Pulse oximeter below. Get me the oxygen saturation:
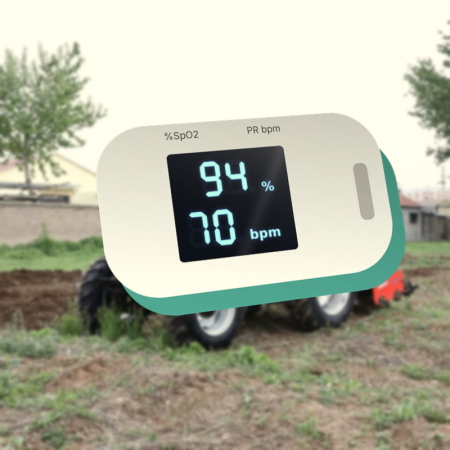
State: 94 %
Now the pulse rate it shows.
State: 70 bpm
